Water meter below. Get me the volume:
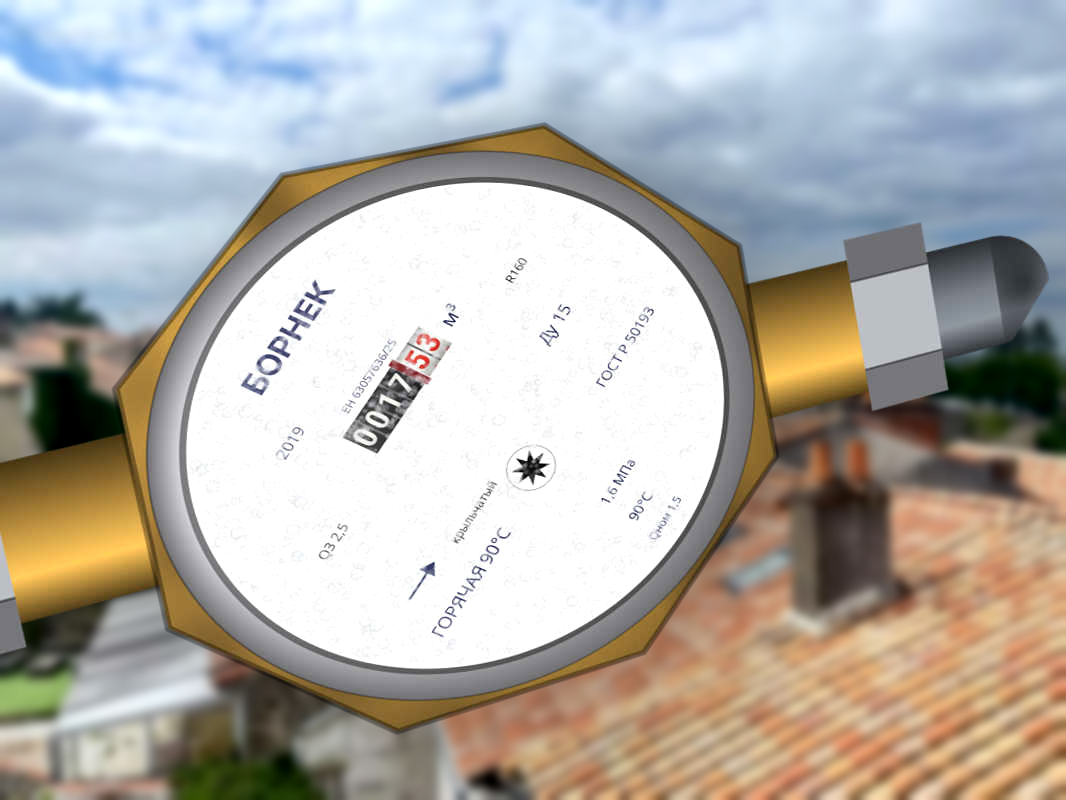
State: 17.53 m³
